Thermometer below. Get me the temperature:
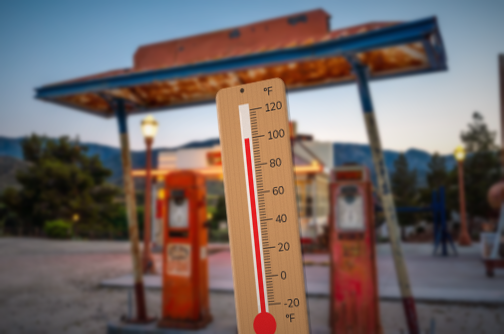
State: 100 °F
